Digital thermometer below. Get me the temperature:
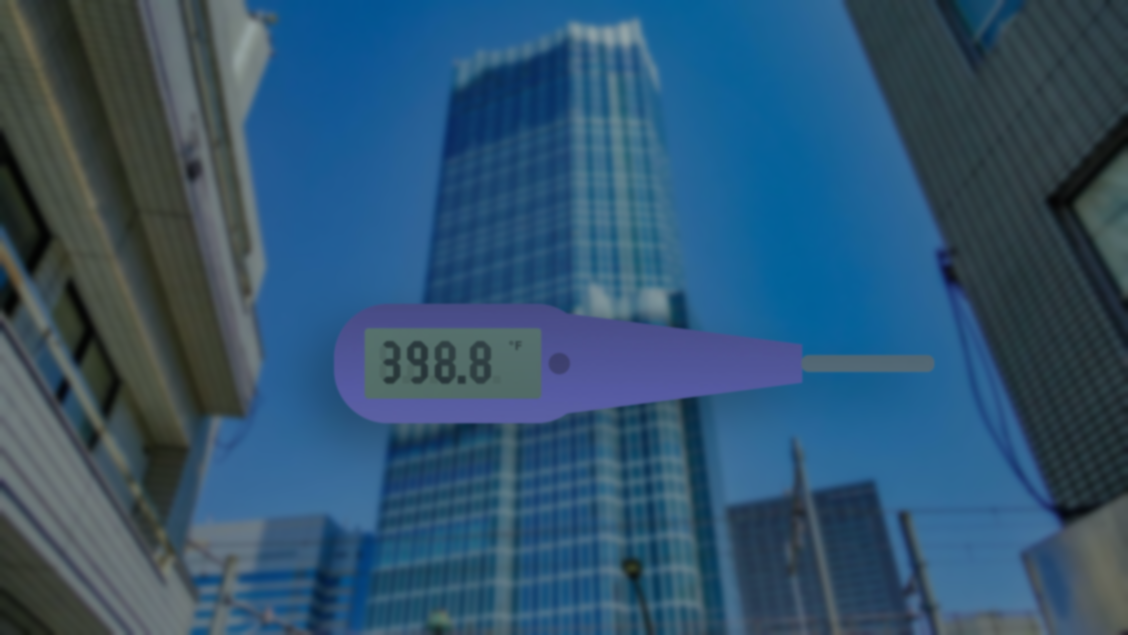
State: 398.8 °F
